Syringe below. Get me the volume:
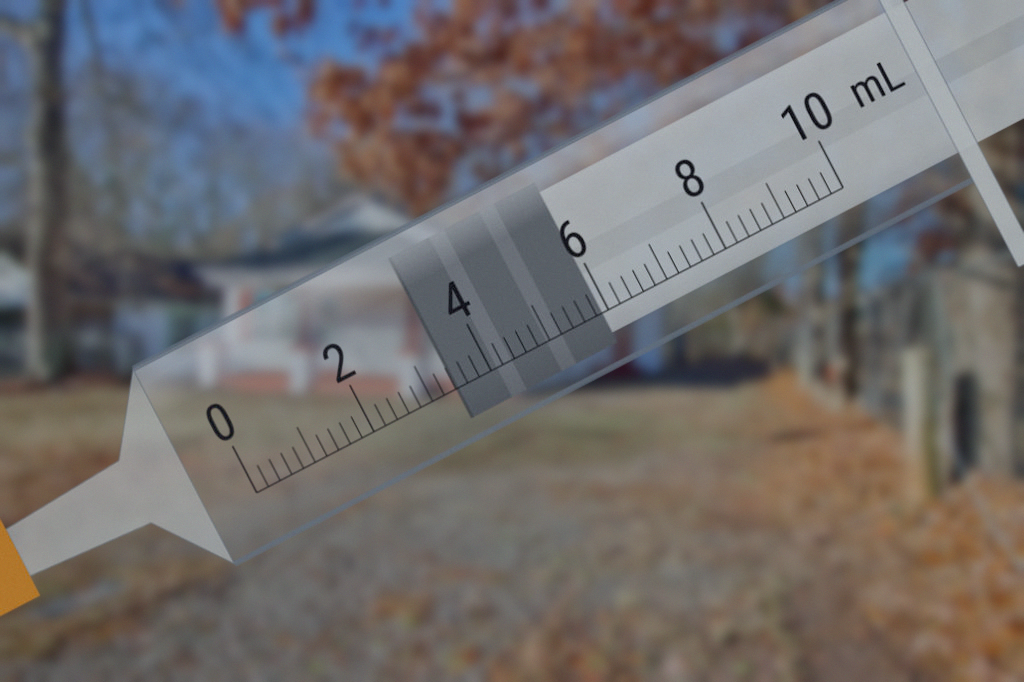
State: 3.4 mL
